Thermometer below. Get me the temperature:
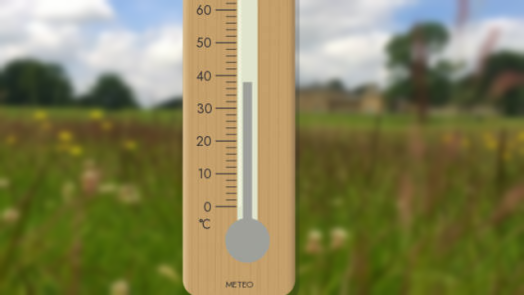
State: 38 °C
